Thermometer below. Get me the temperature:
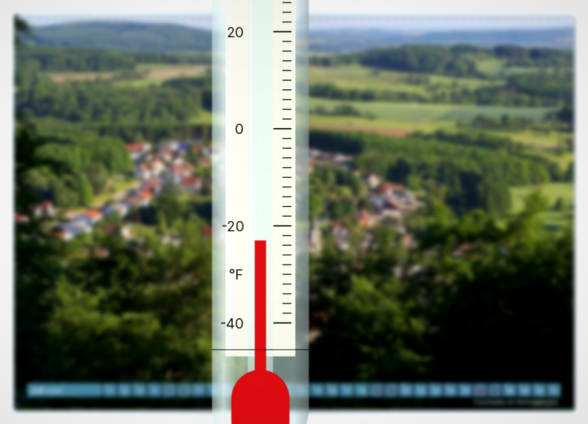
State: -23 °F
